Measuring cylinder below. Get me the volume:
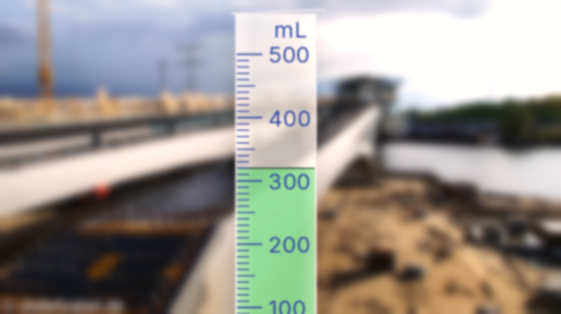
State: 320 mL
